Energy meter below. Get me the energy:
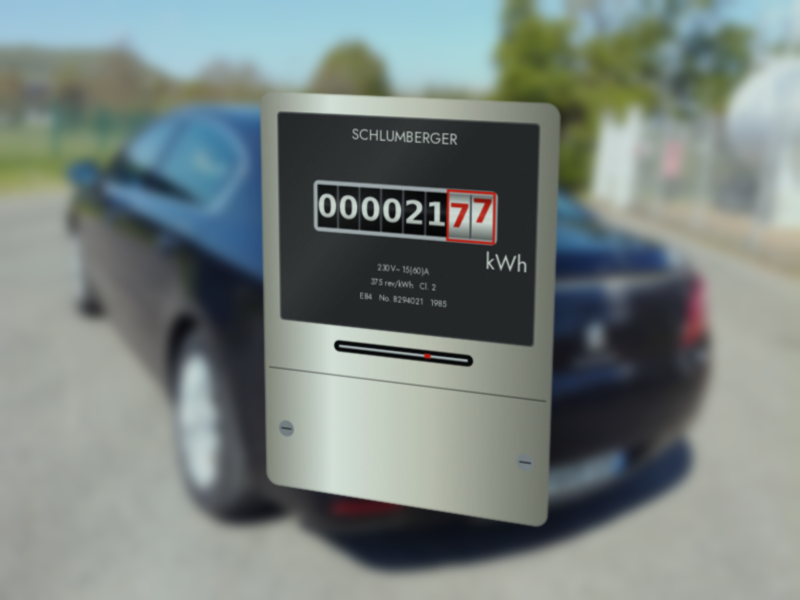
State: 21.77 kWh
